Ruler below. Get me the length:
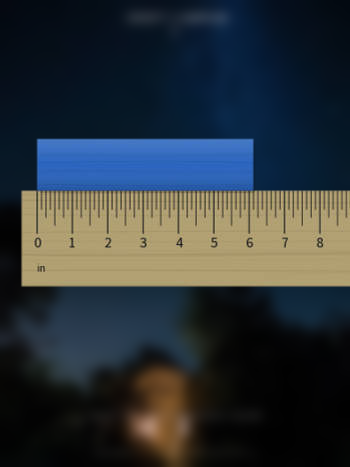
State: 6.125 in
